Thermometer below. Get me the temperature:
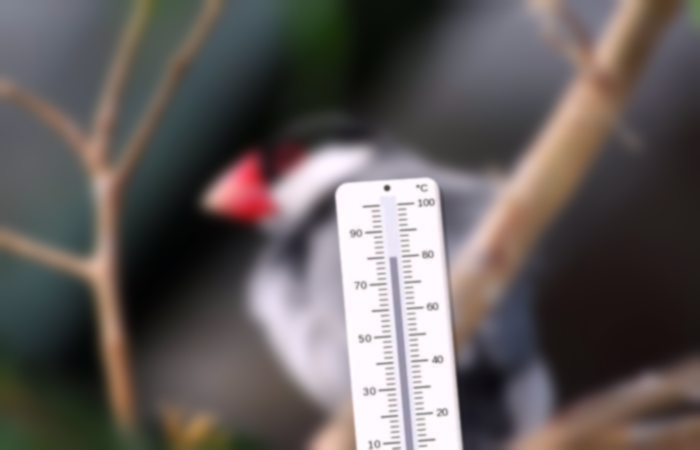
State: 80 °C
